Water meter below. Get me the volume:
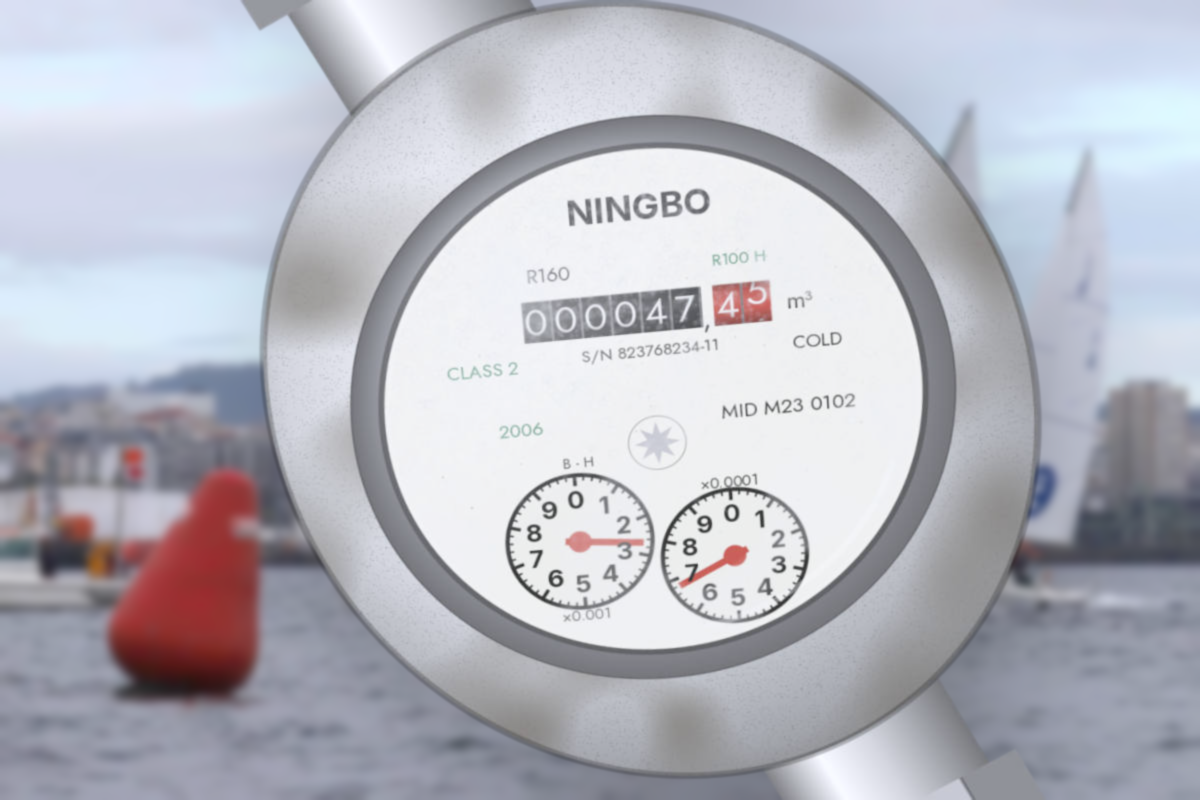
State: 47.4526 m³
